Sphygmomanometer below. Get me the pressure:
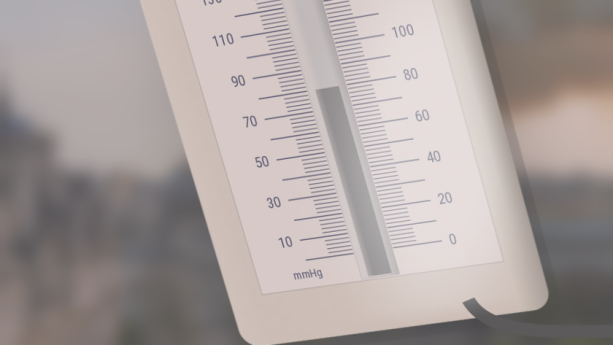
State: 80 mmHg
